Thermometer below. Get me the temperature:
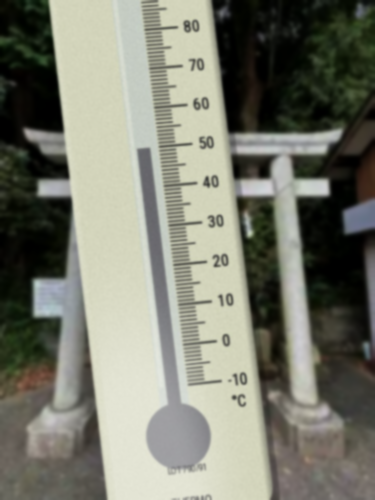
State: 50 °C
